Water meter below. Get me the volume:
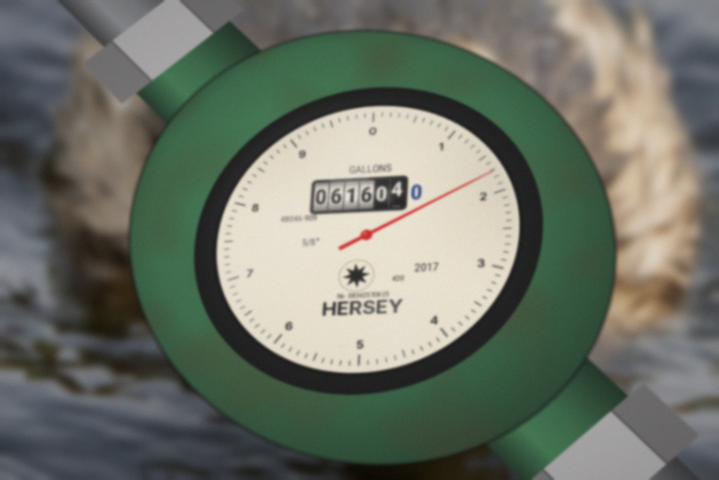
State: 616041.7 gal
